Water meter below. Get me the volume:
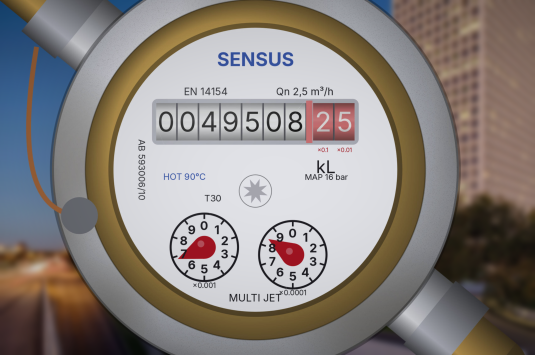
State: 49508.2568 kL
